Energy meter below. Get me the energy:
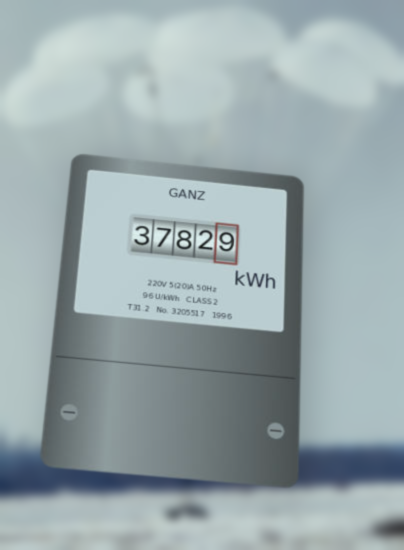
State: 3782.9 kWh
